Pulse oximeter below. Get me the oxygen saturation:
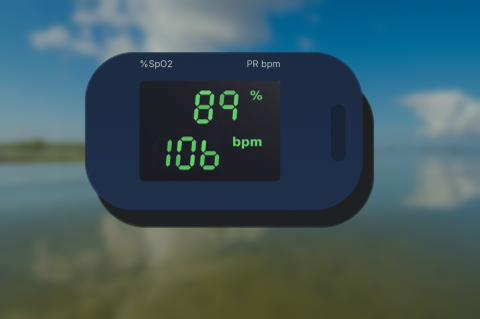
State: 89 %
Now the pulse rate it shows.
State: 106 bpm
